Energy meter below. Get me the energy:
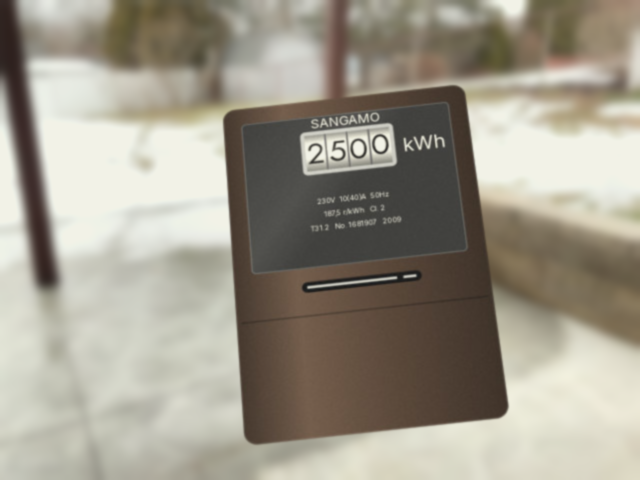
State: 2500 kWh
